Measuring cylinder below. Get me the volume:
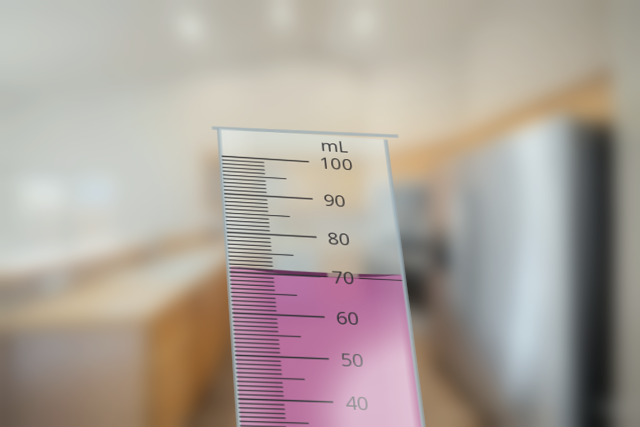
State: 70 mL
